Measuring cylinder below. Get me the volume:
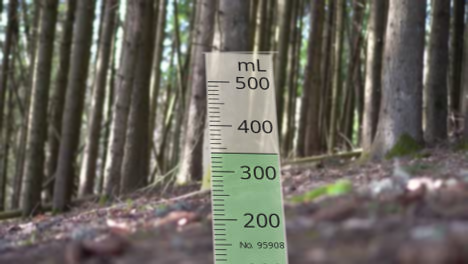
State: 340 mL
